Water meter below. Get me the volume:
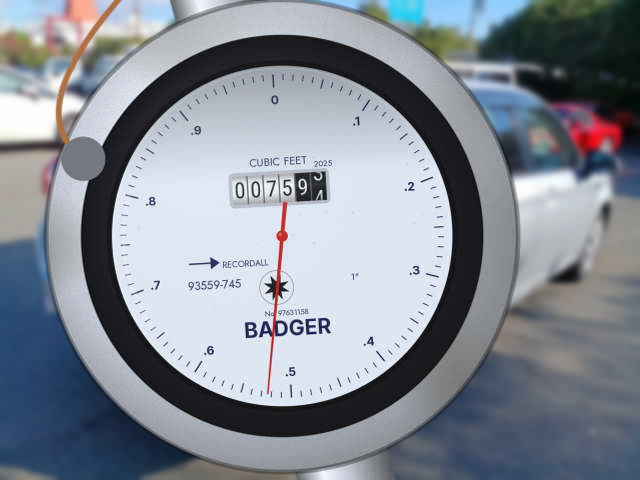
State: 7593.52 ft³
